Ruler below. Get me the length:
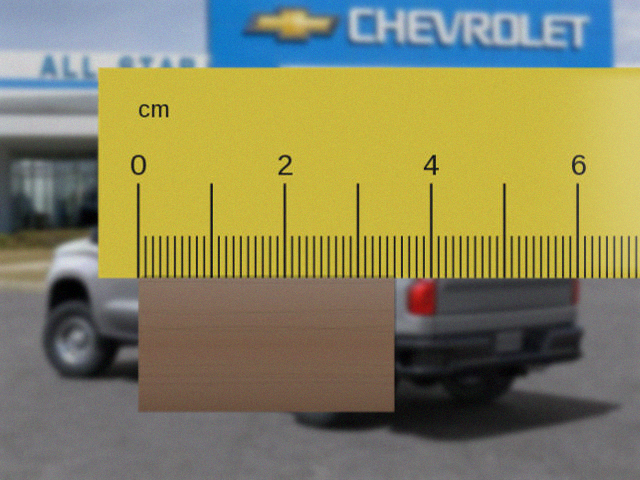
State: 3.5 cm
